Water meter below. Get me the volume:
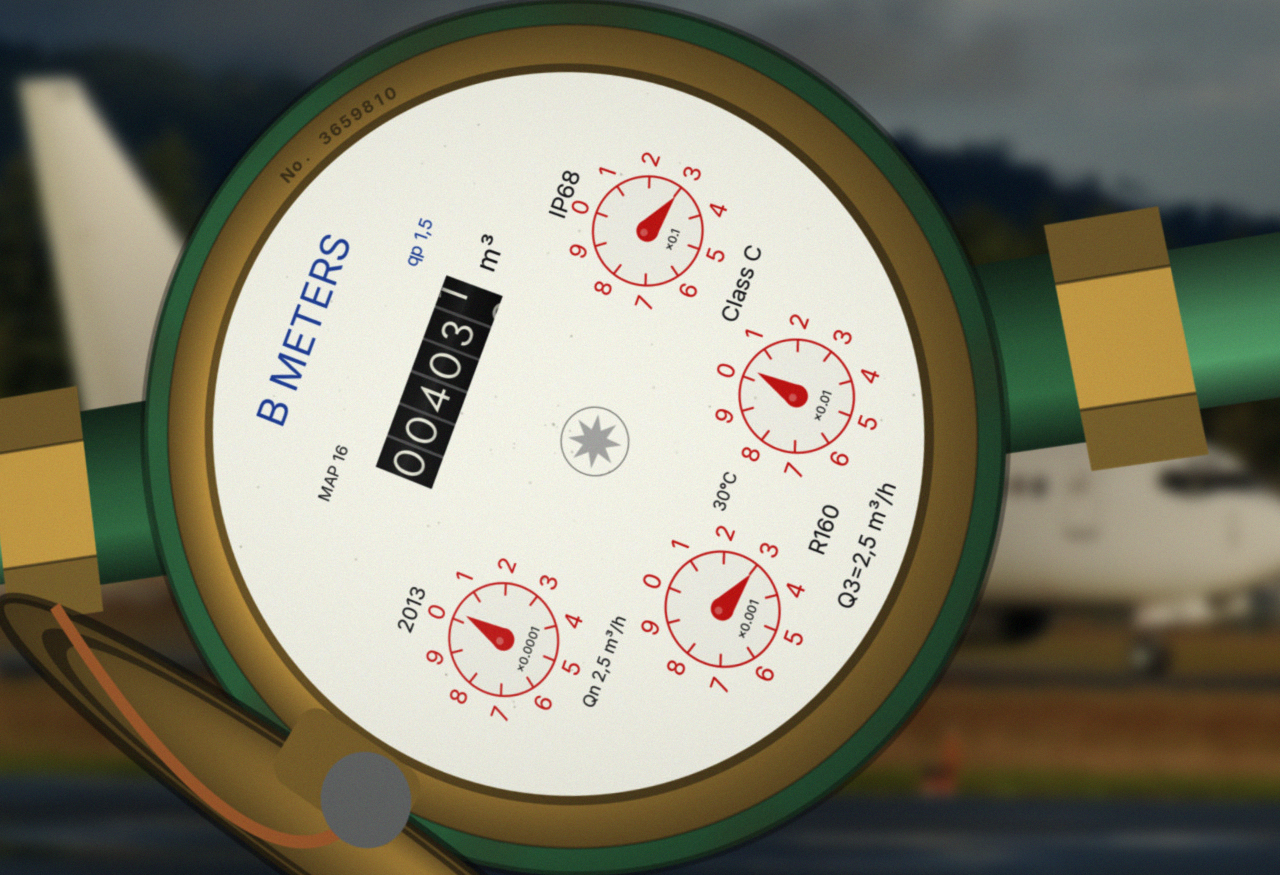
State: 4031.3030 m³
